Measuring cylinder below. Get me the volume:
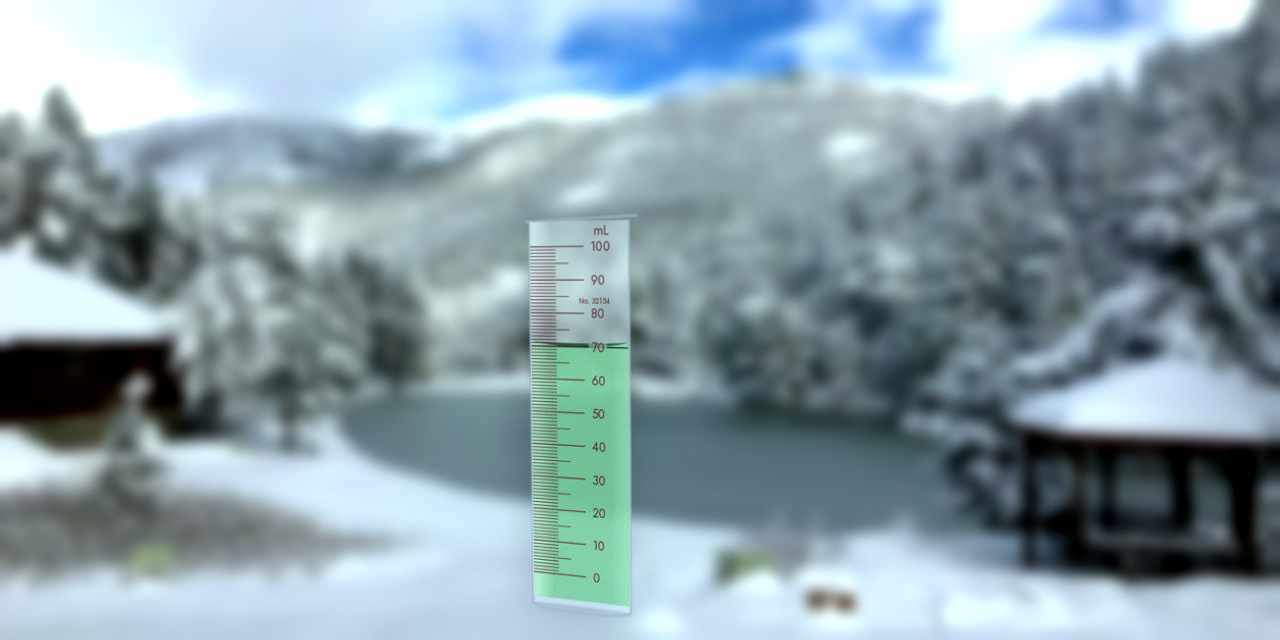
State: 70 mL
